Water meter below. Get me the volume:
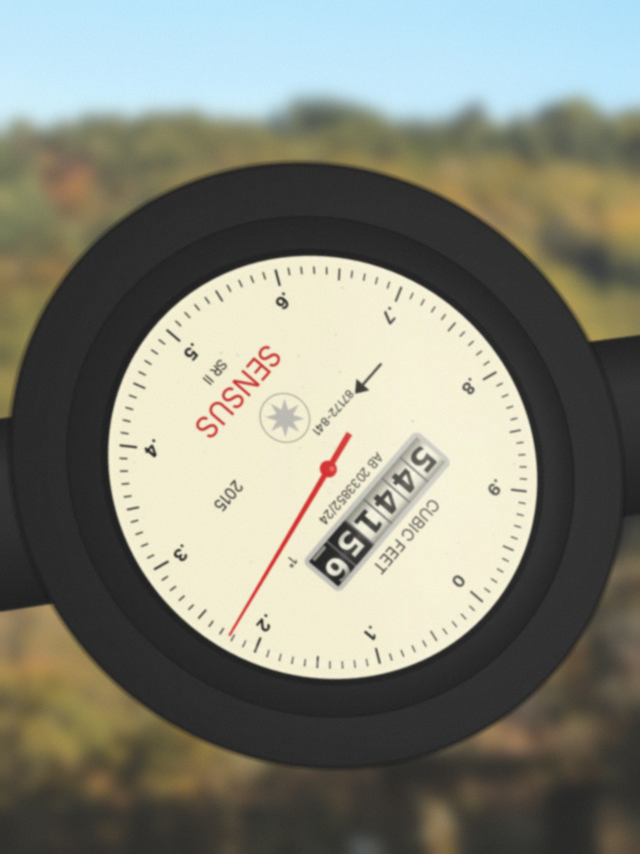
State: 544156.22 ft³
